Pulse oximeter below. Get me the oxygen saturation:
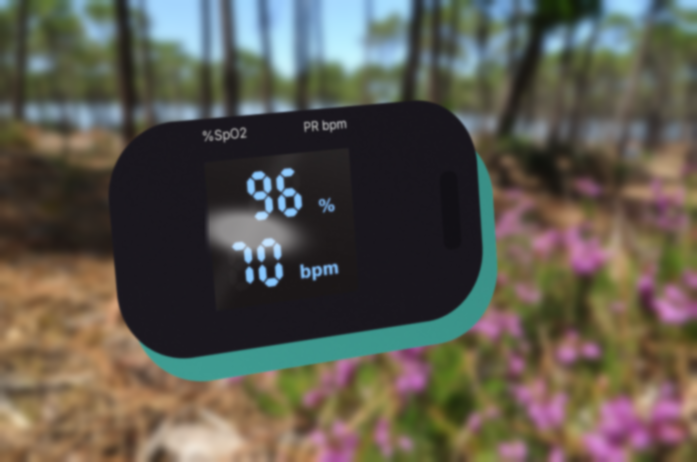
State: 96 %
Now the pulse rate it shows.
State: 70 bpm
